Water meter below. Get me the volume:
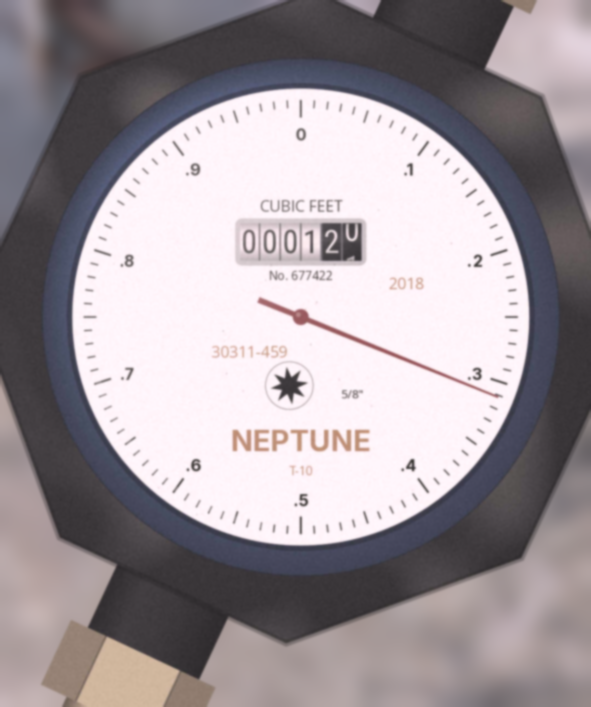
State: 120.31 ft³
